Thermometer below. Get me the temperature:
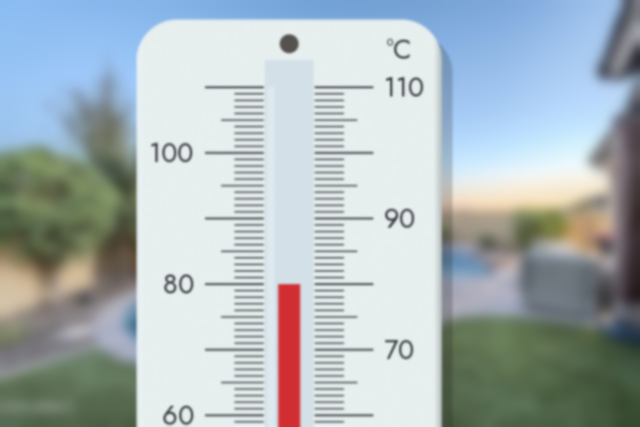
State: 80 °C
